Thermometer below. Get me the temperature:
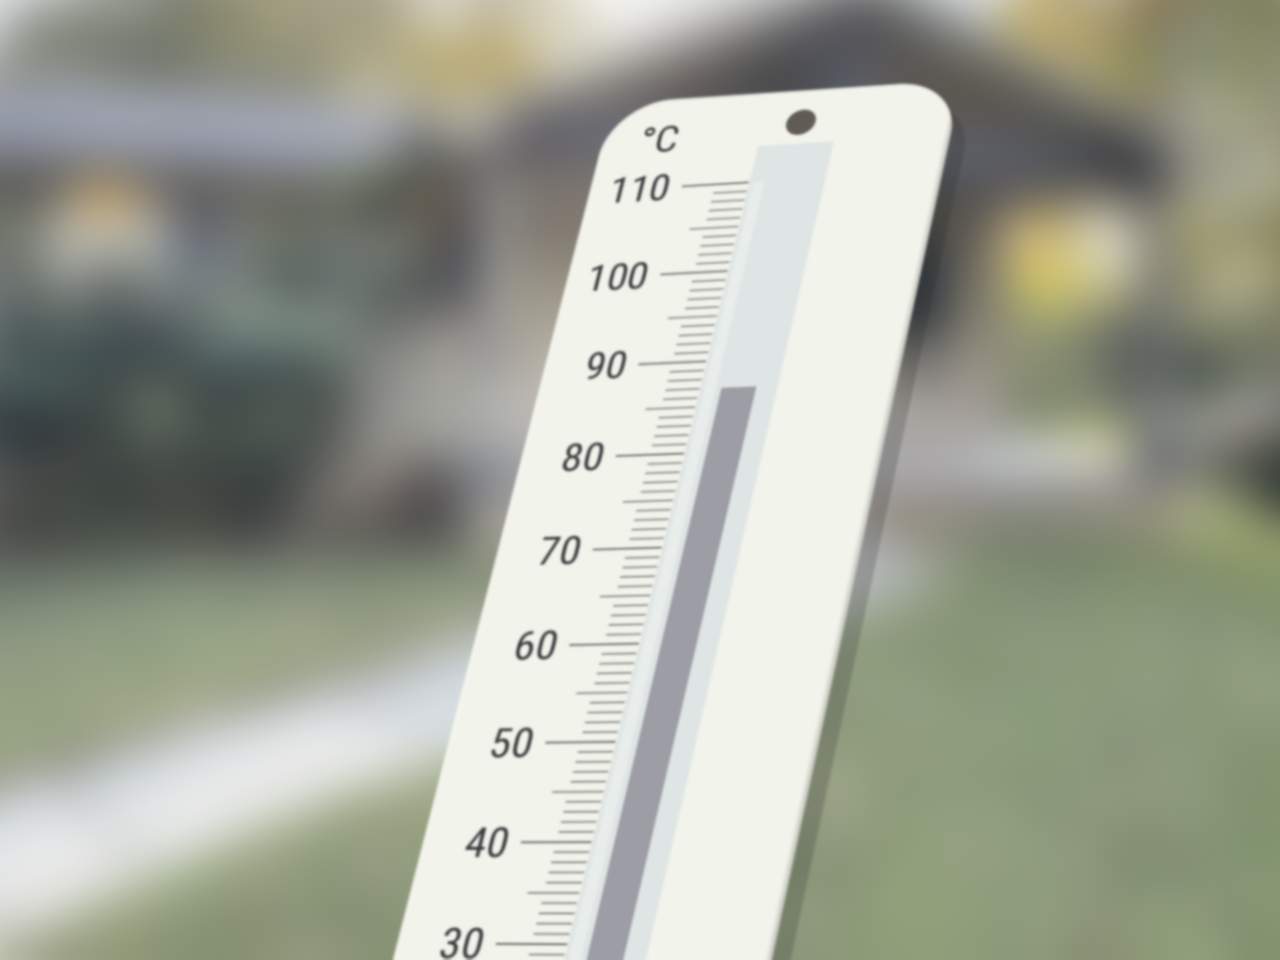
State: 87 °C
